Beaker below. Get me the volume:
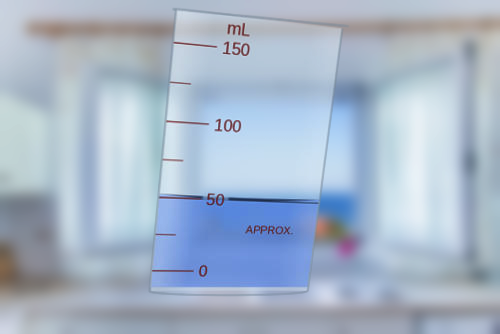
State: 50 mL
